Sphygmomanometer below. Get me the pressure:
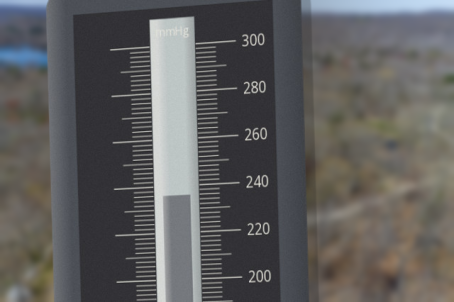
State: 236 mmHg
